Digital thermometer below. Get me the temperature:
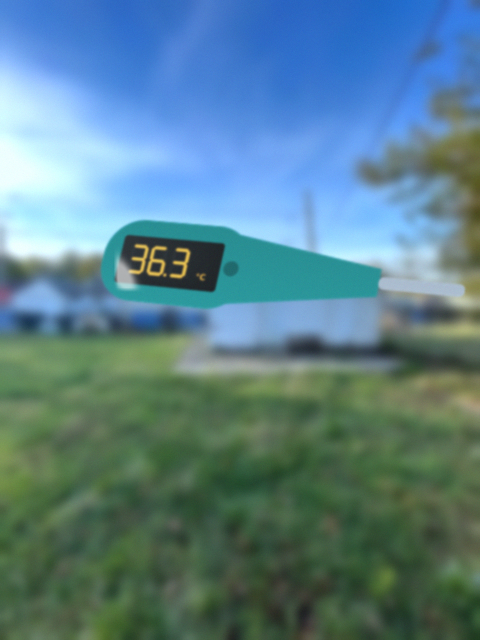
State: 36.3 °C
